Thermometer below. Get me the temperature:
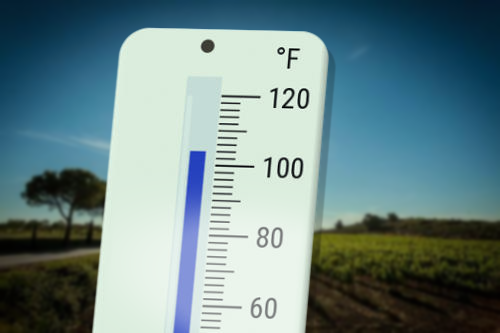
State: 104 °F
